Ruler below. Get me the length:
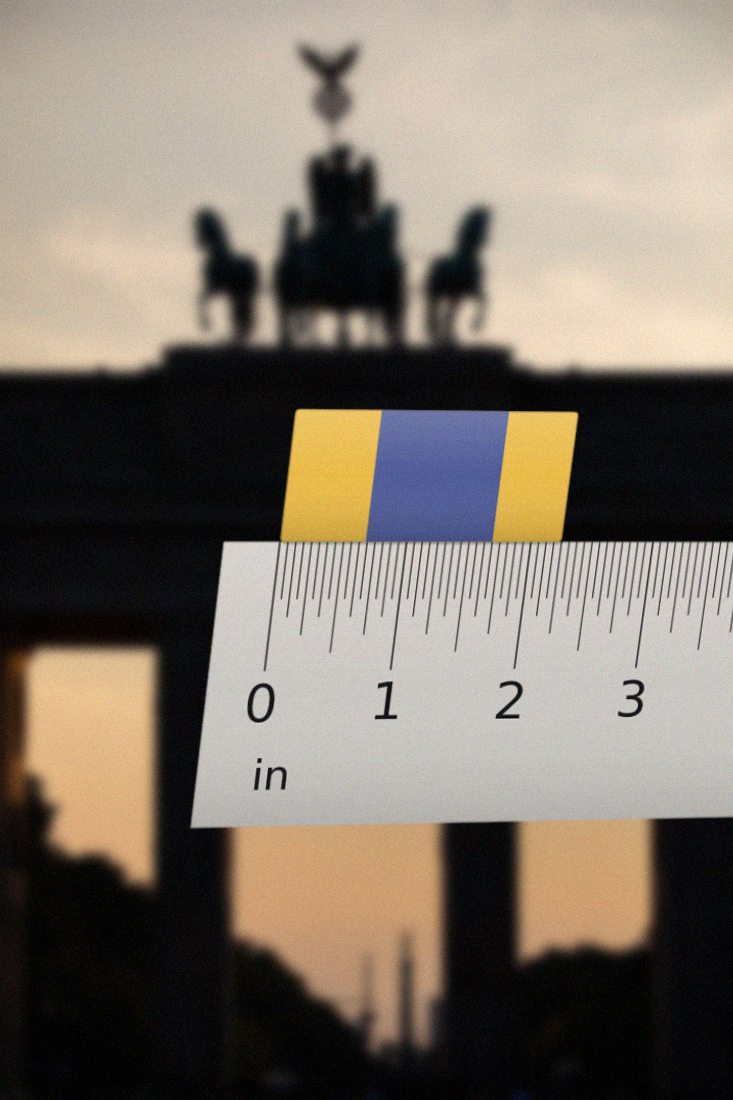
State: 2.25 in
